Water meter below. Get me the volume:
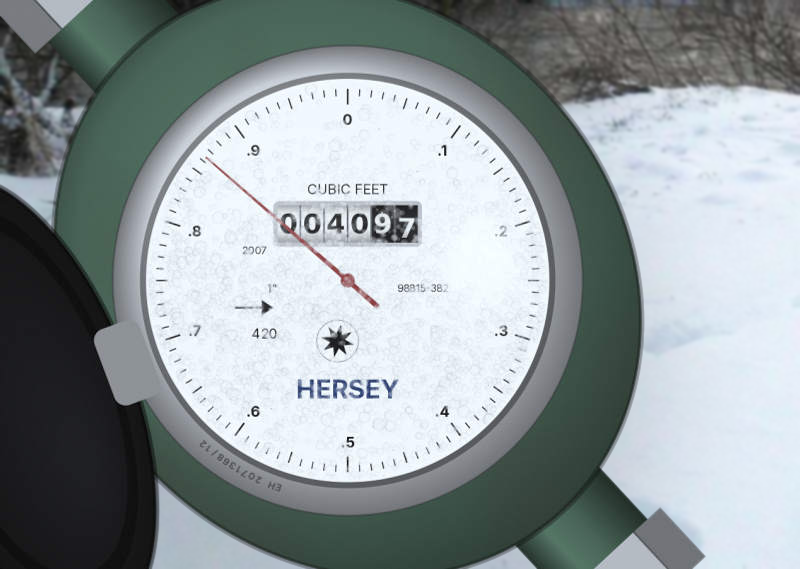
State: 4096.86 ft³
